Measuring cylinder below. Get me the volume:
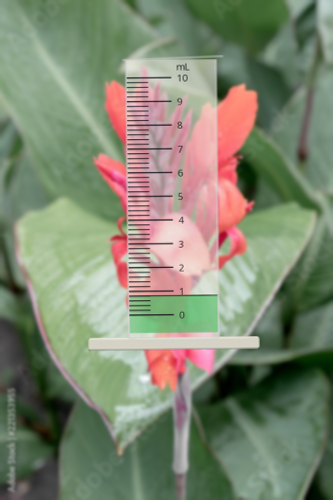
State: 0.8 mL
